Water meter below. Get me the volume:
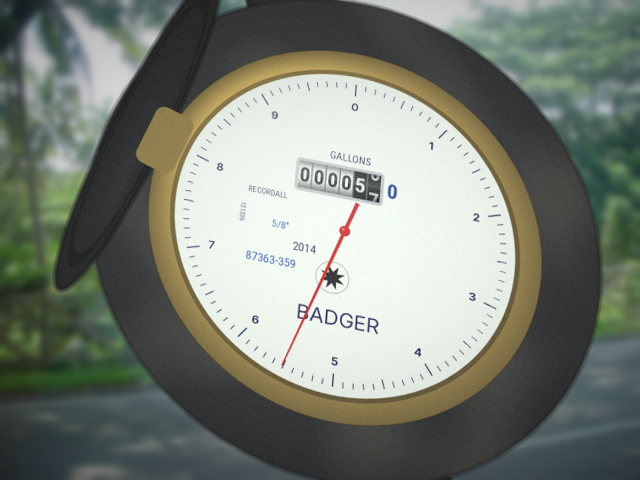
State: 565.5 gal
